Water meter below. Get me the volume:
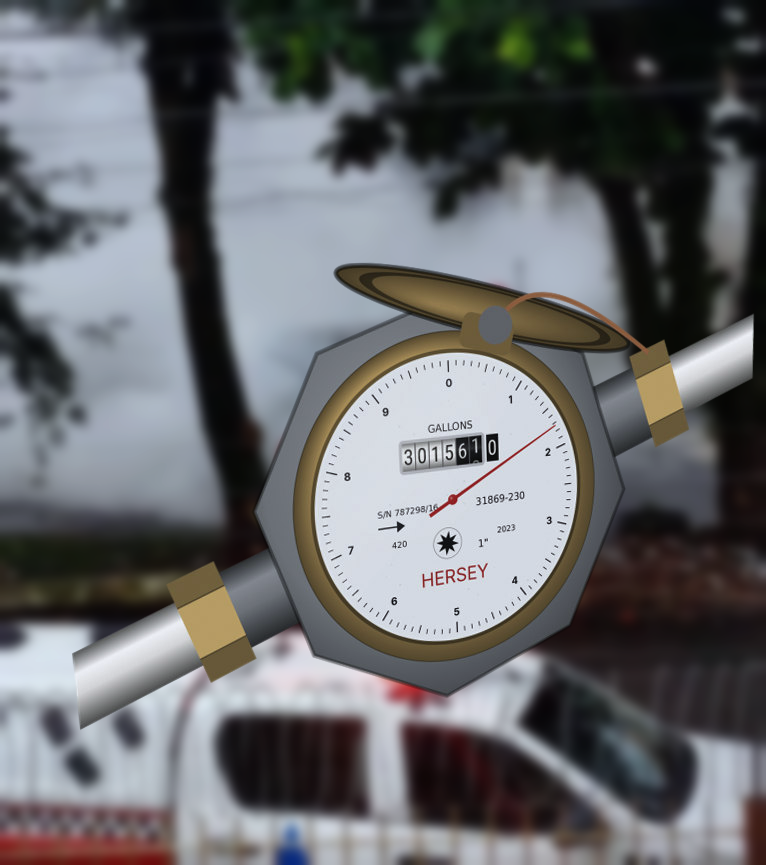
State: 3015611.7 gal
